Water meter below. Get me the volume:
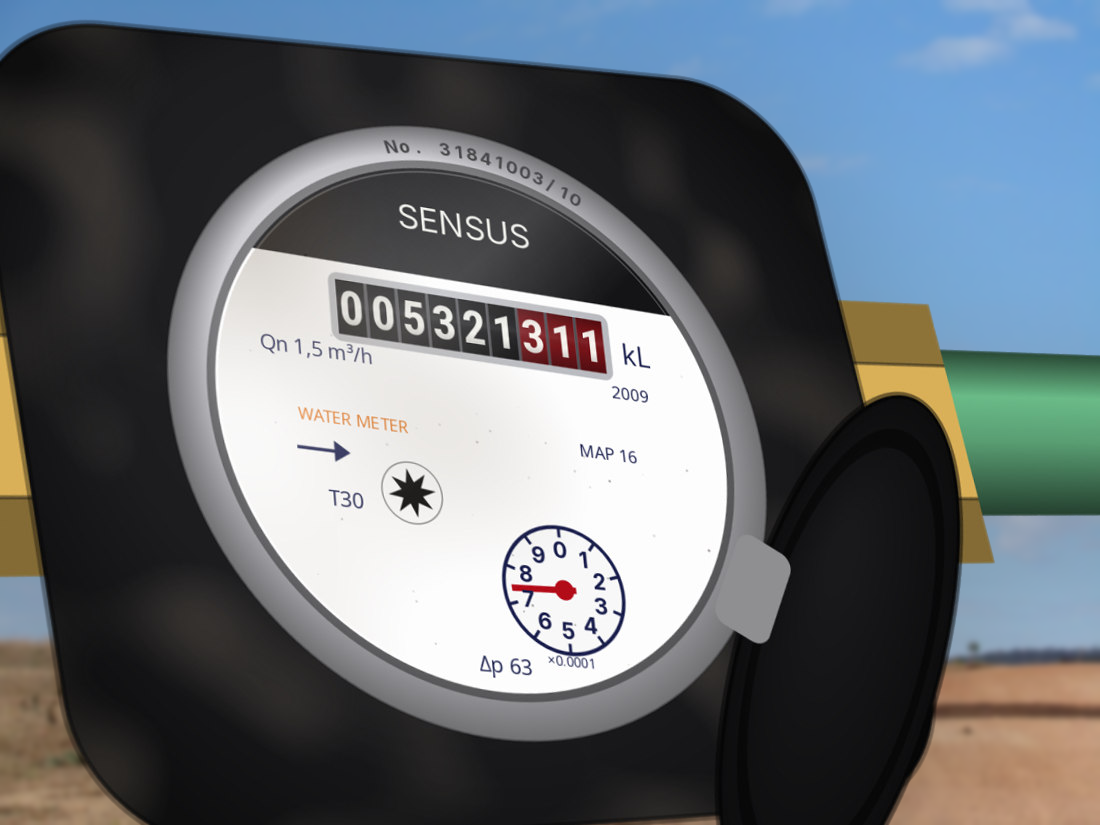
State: 5321.3117 kL
